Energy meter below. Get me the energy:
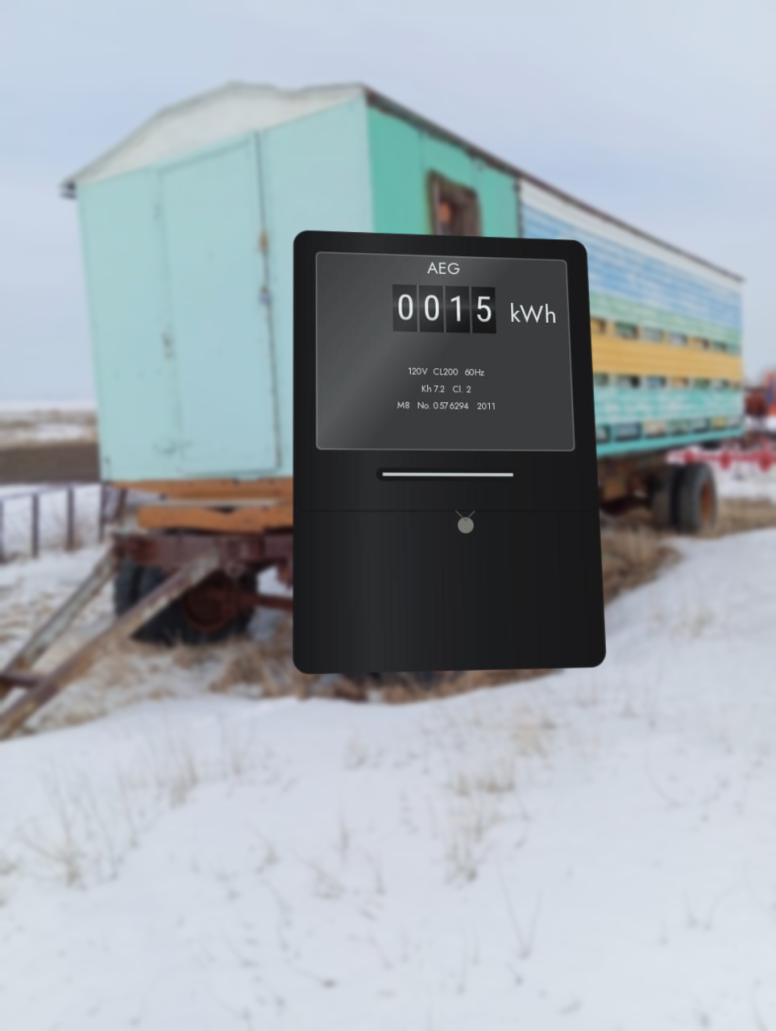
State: 15 kWh
